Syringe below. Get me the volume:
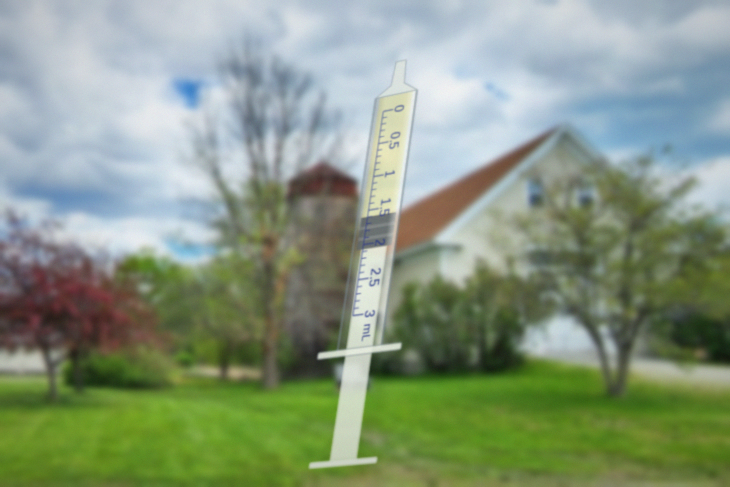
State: 1.6 mL
